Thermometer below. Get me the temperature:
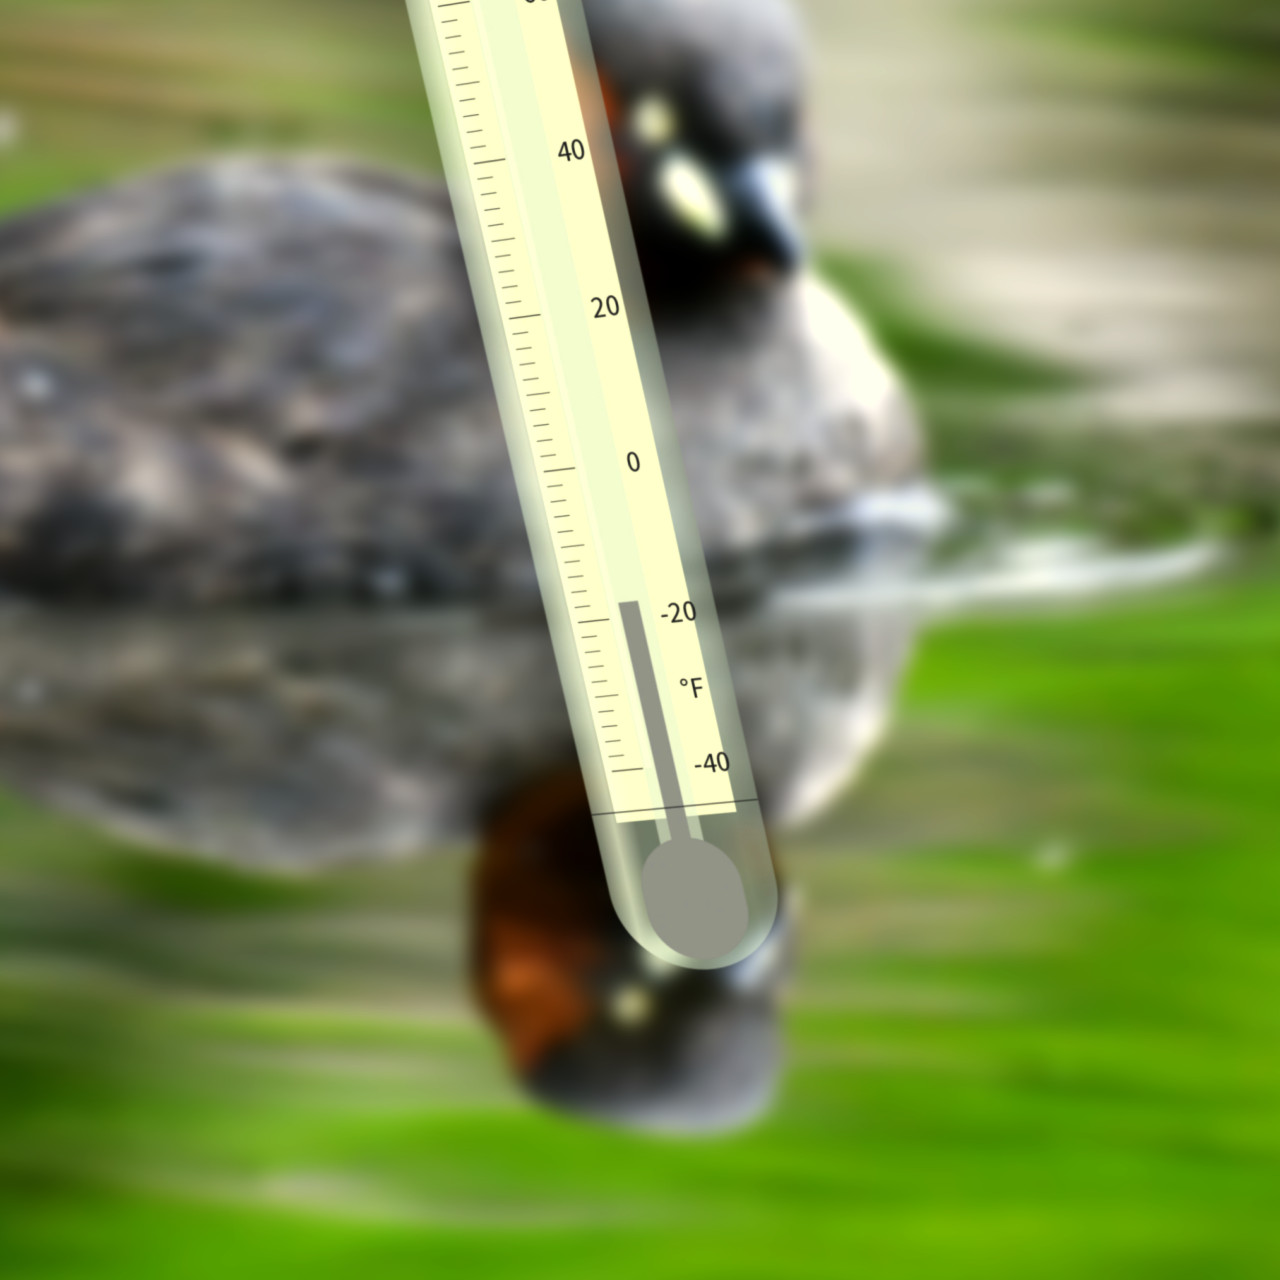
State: -18 °F
